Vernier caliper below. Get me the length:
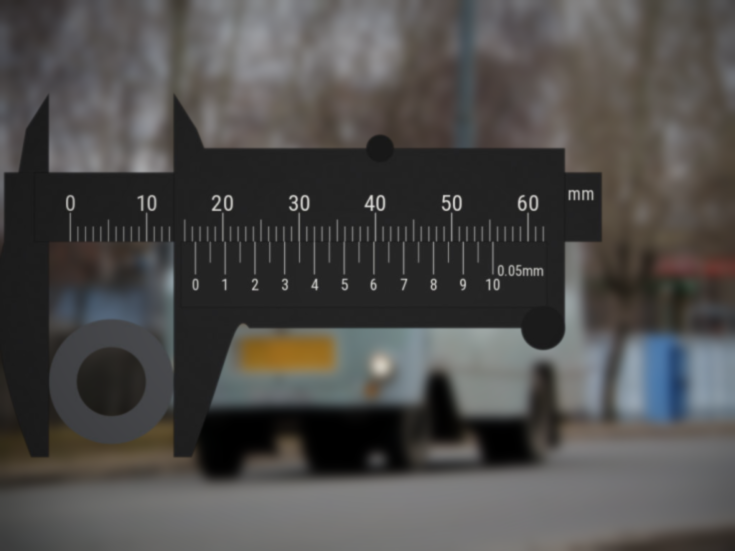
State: 16.4 mm
